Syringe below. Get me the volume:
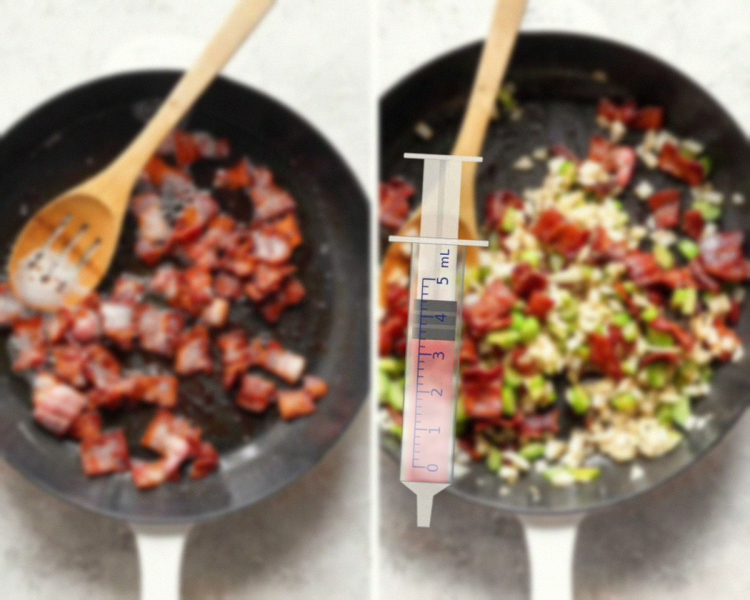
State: 3.4 mL
